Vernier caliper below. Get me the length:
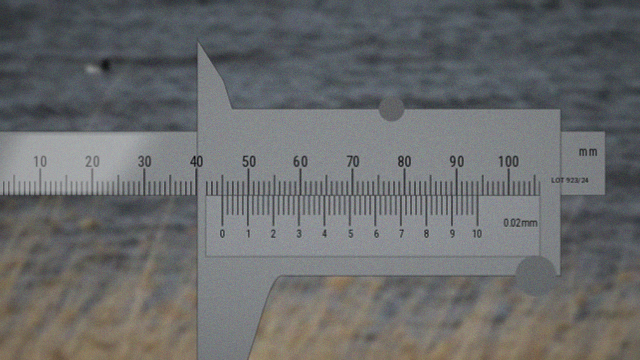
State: 45.0 mm
